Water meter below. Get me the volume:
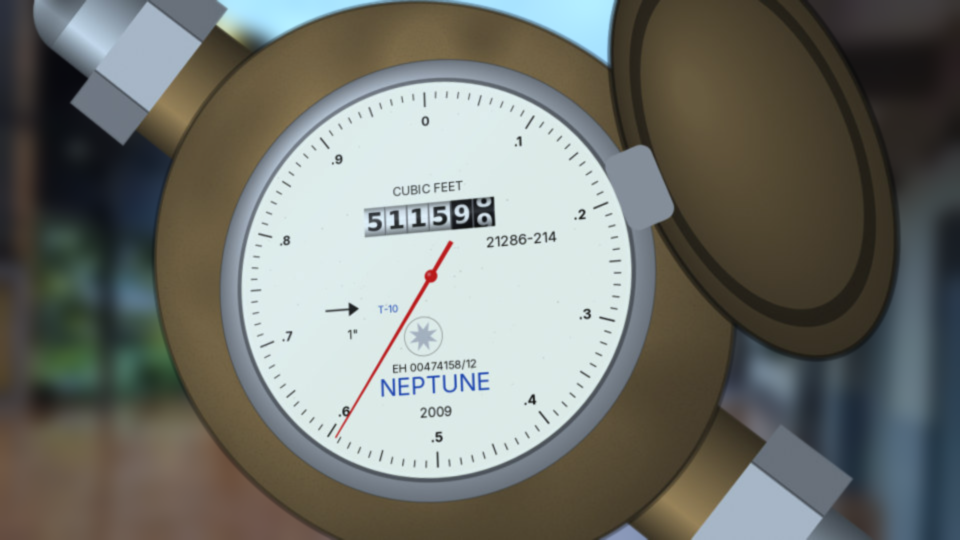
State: 511598.59 ft³
